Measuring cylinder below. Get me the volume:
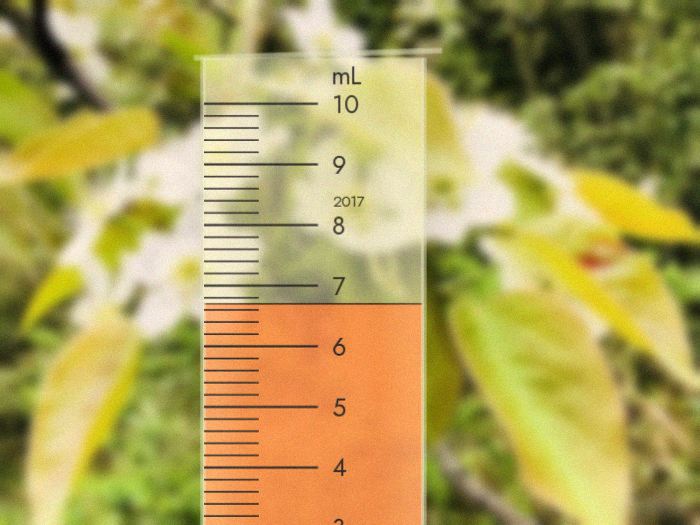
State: 6.7 mL
